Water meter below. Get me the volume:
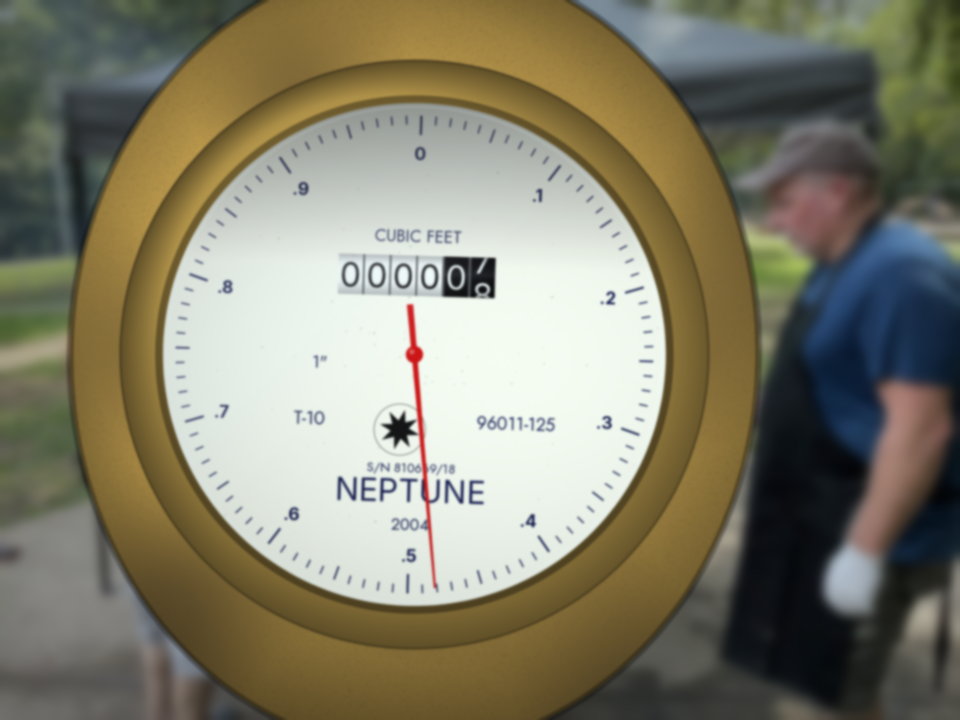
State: 7.48 ft³
